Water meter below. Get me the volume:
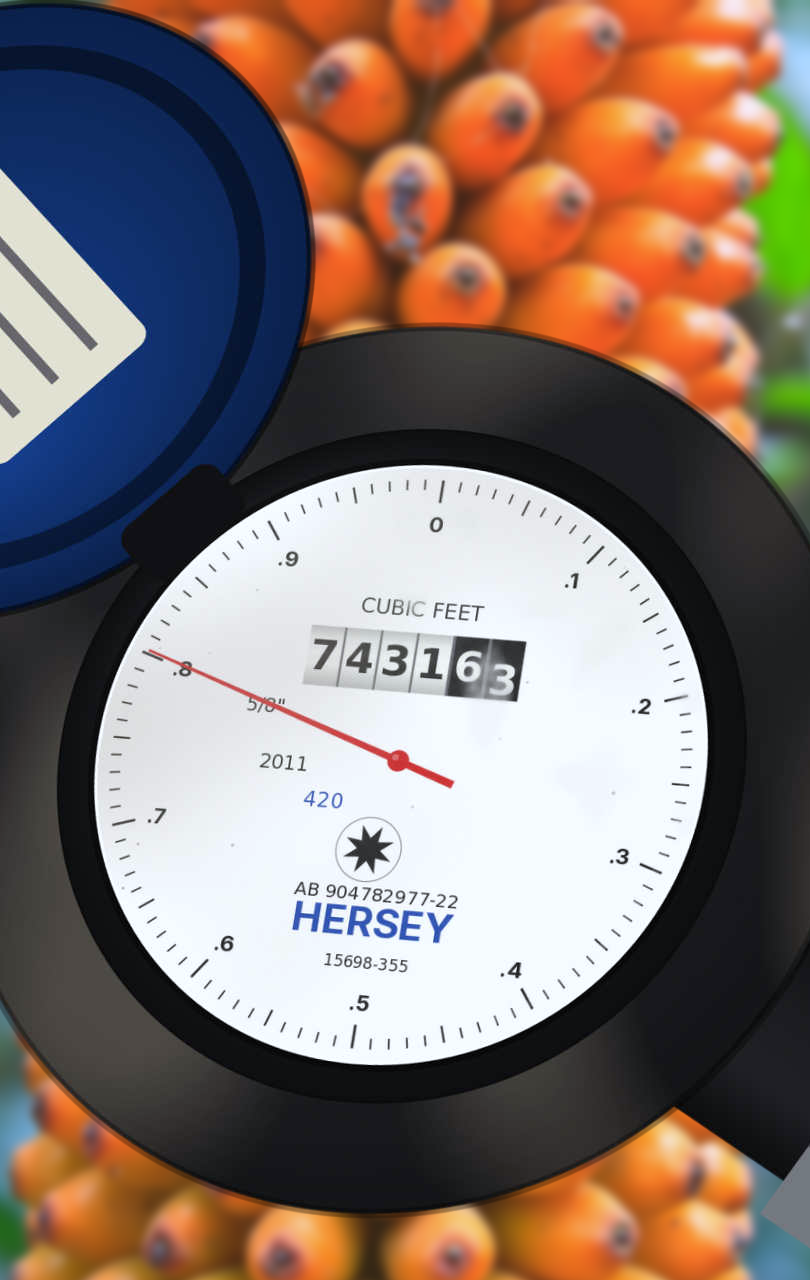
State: 743162.80 ft³
